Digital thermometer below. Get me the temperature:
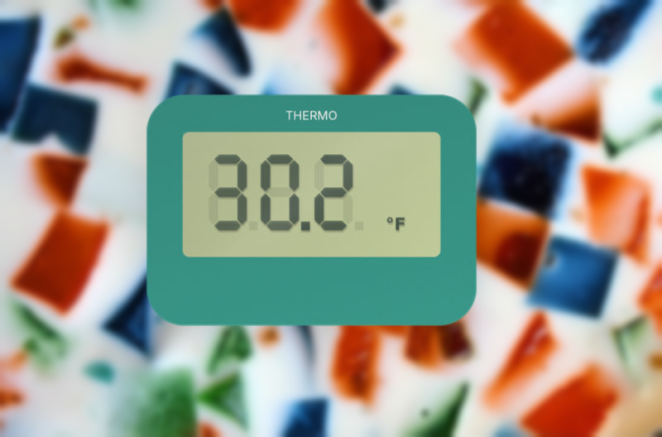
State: 30.2 °F
